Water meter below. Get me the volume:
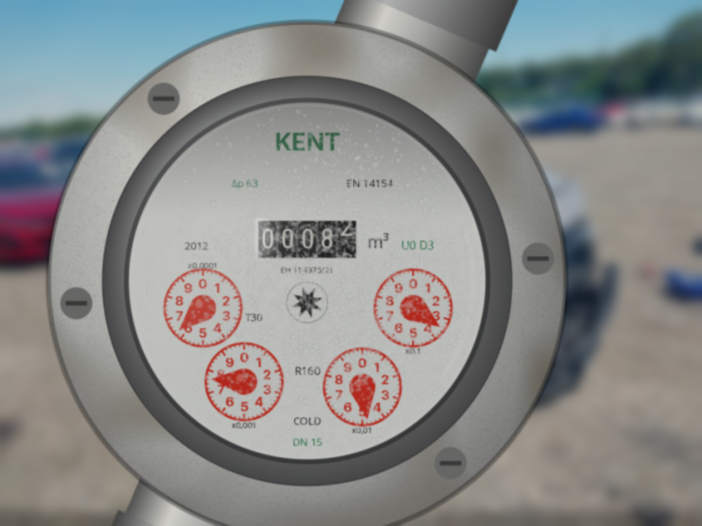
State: 82.3476 m³
